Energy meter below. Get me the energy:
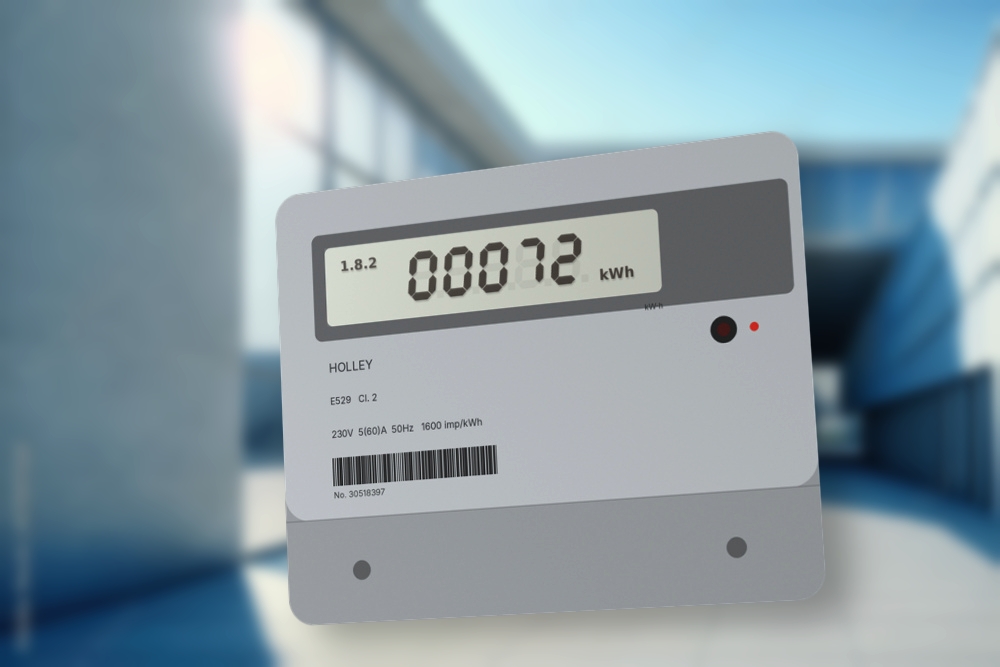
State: 72 kWh
